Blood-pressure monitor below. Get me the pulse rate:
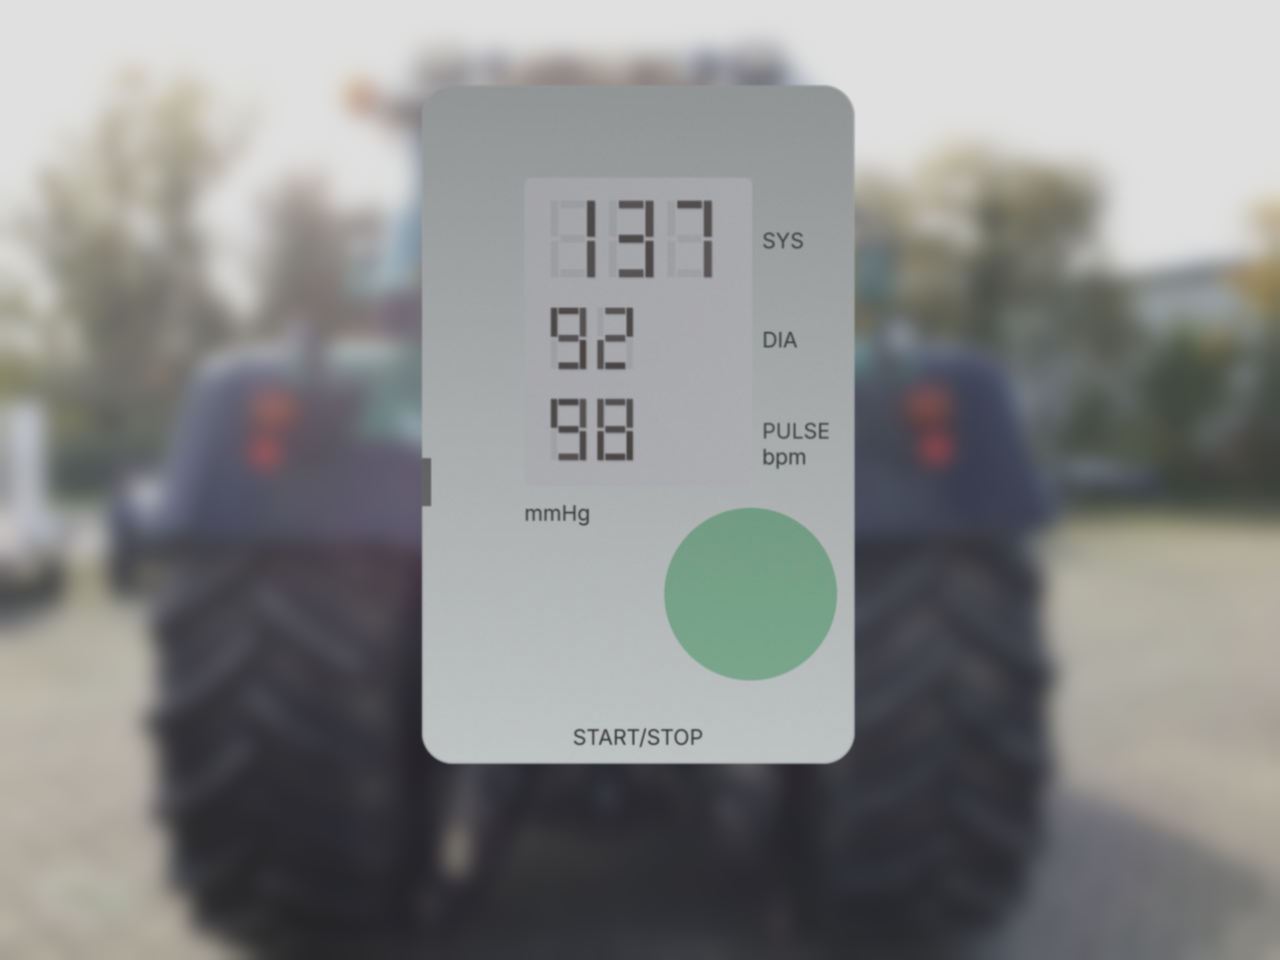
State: 98 bpm
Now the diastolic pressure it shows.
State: 92 mmHg
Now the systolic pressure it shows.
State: 137 mmHg
